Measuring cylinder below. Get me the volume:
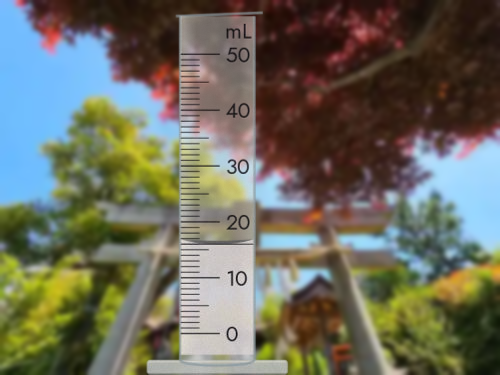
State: 16 mL
